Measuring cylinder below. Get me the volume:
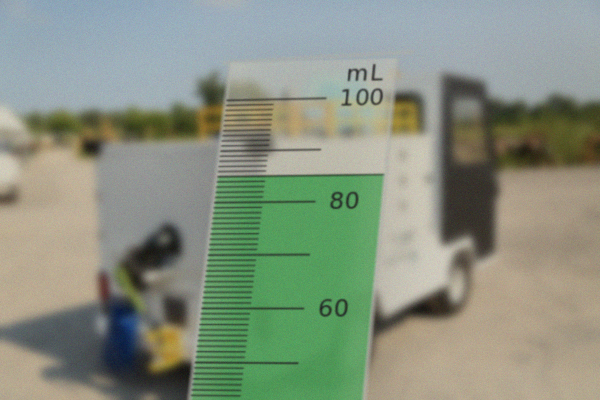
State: 85 mL
